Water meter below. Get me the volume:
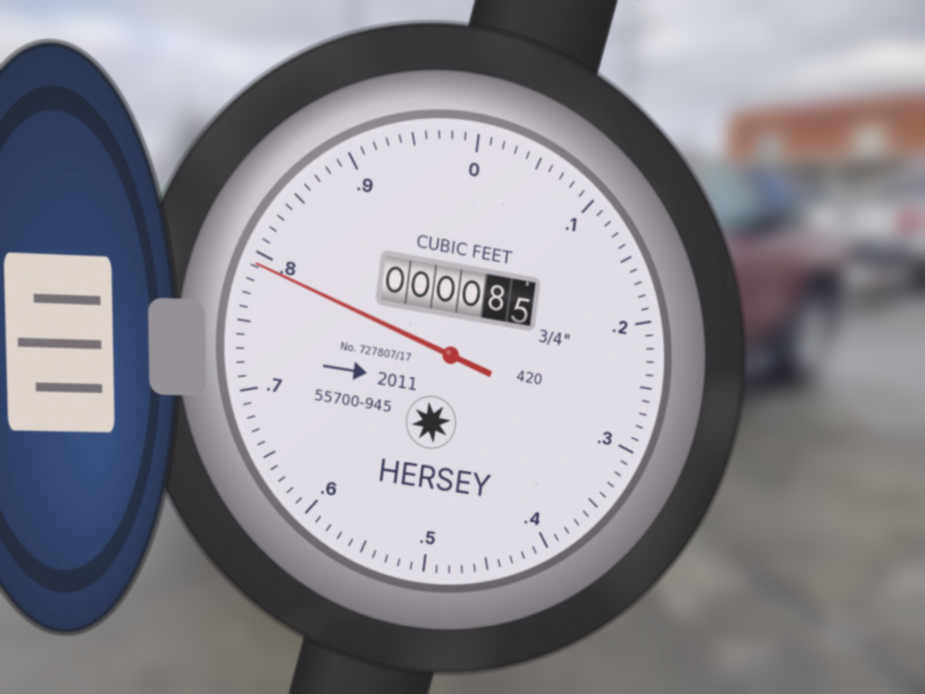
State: 84.79 ft³
